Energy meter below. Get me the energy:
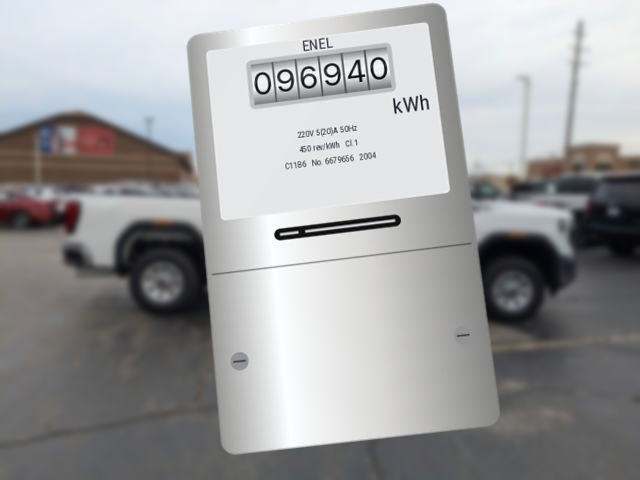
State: 96940 kWh
